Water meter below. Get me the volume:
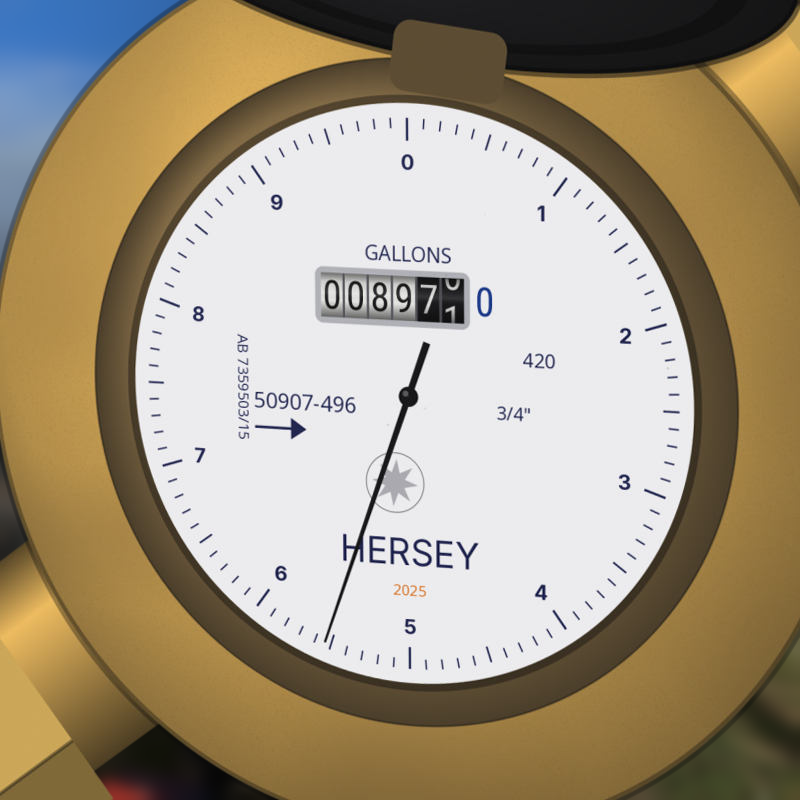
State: 89705.5 gal
